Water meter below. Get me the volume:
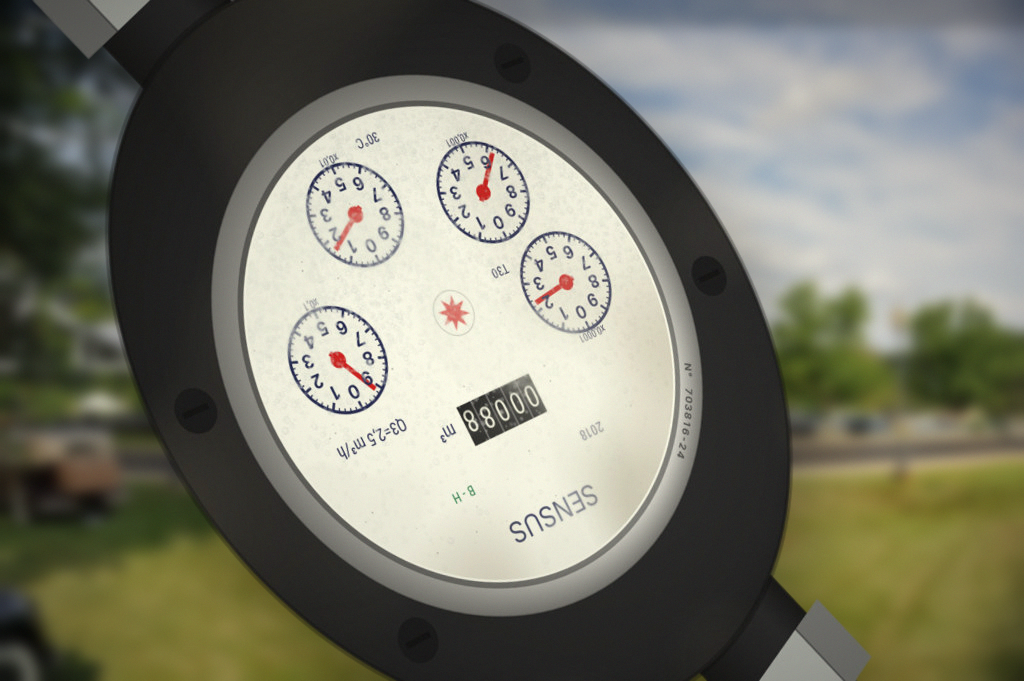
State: 87.9162 m³
